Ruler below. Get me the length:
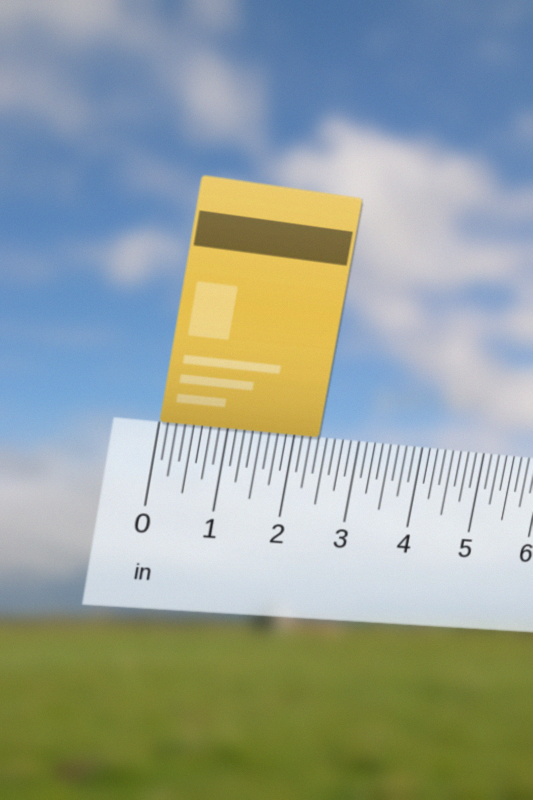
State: 2.375 in
